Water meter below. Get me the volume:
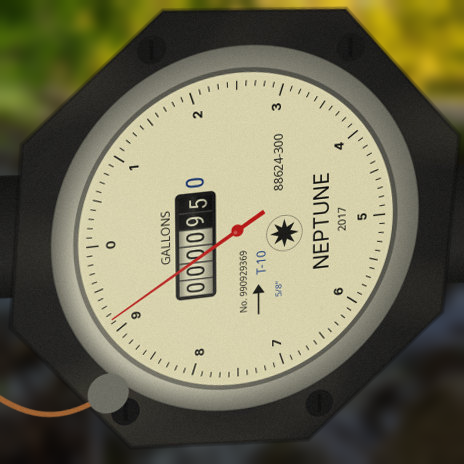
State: 949.1 gal
